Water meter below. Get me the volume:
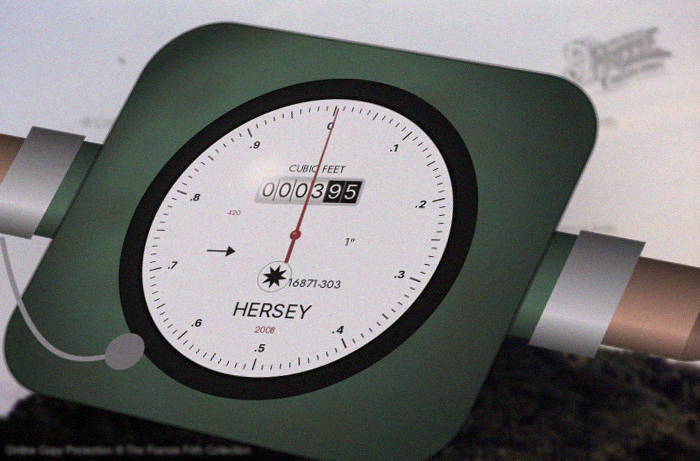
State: 395.00 ft³
